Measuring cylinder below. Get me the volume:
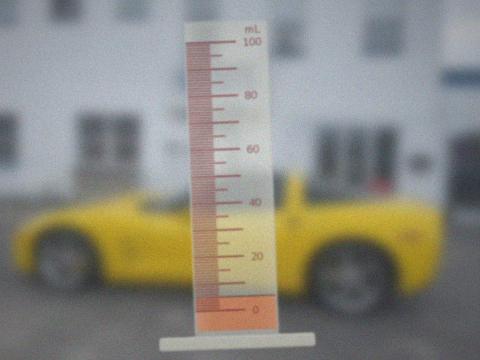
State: 5 mL
